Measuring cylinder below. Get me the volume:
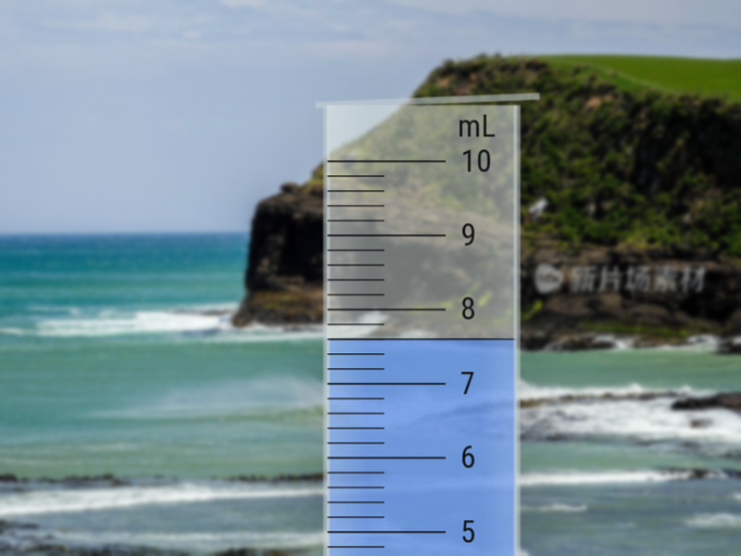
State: 7.6 mL
